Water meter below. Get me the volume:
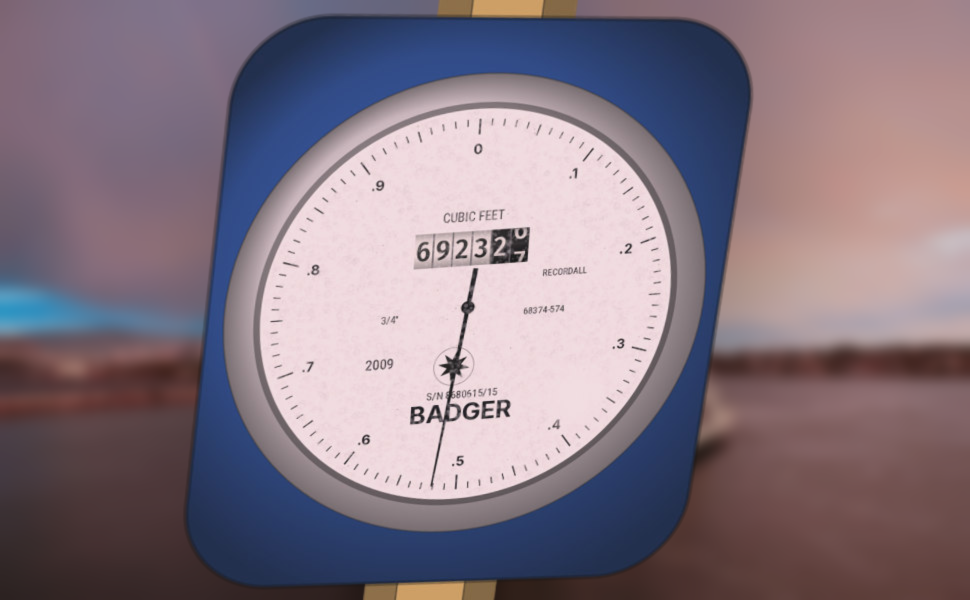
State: 692326.52 ft³
